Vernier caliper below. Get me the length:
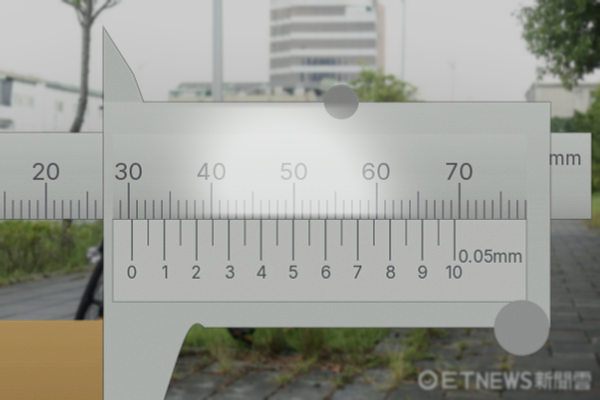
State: 30.4 mm
